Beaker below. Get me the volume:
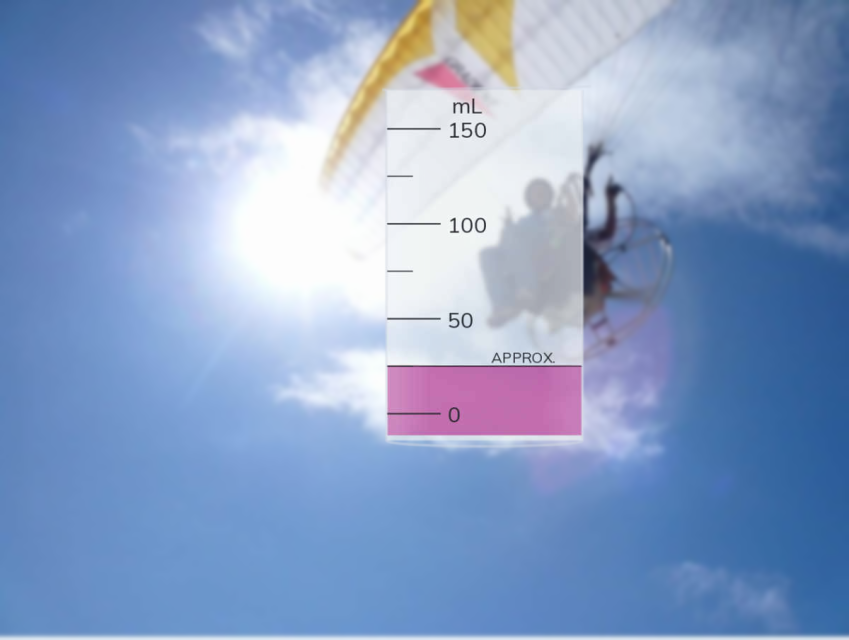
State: 25 mL
